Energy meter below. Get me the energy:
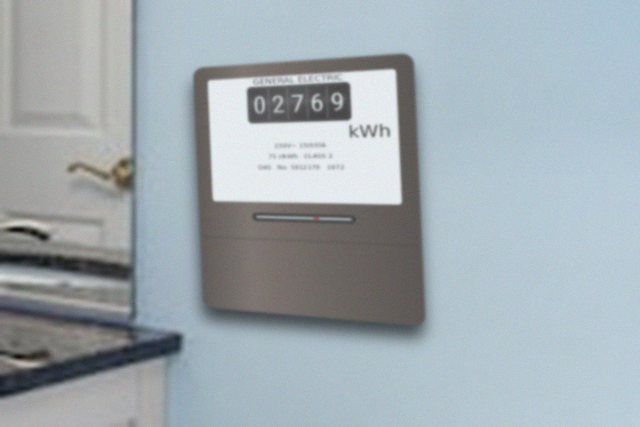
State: 2769 kWh
